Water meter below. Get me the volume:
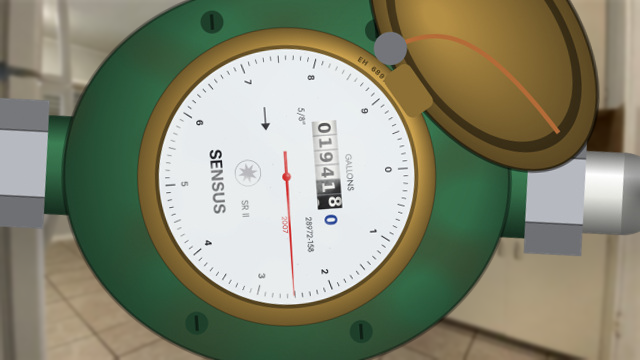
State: 194182.5 gal
